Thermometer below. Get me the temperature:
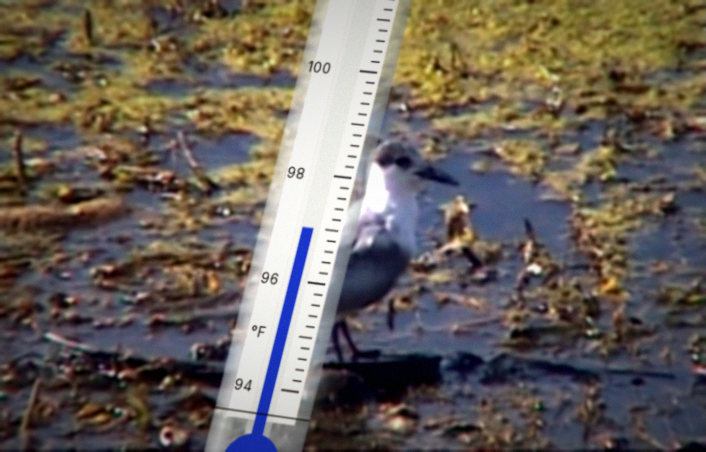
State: 97 °F
